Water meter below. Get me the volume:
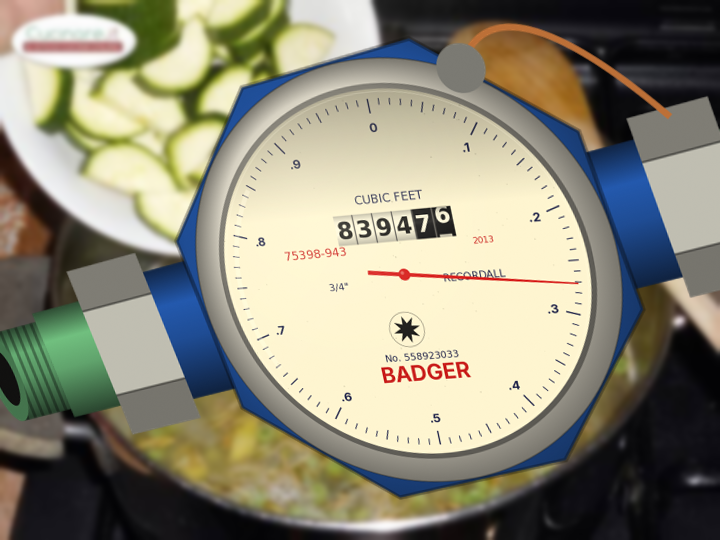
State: 839476.27 ft³
